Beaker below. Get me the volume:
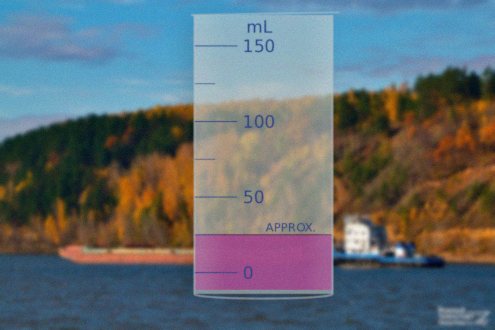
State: 25 mL
